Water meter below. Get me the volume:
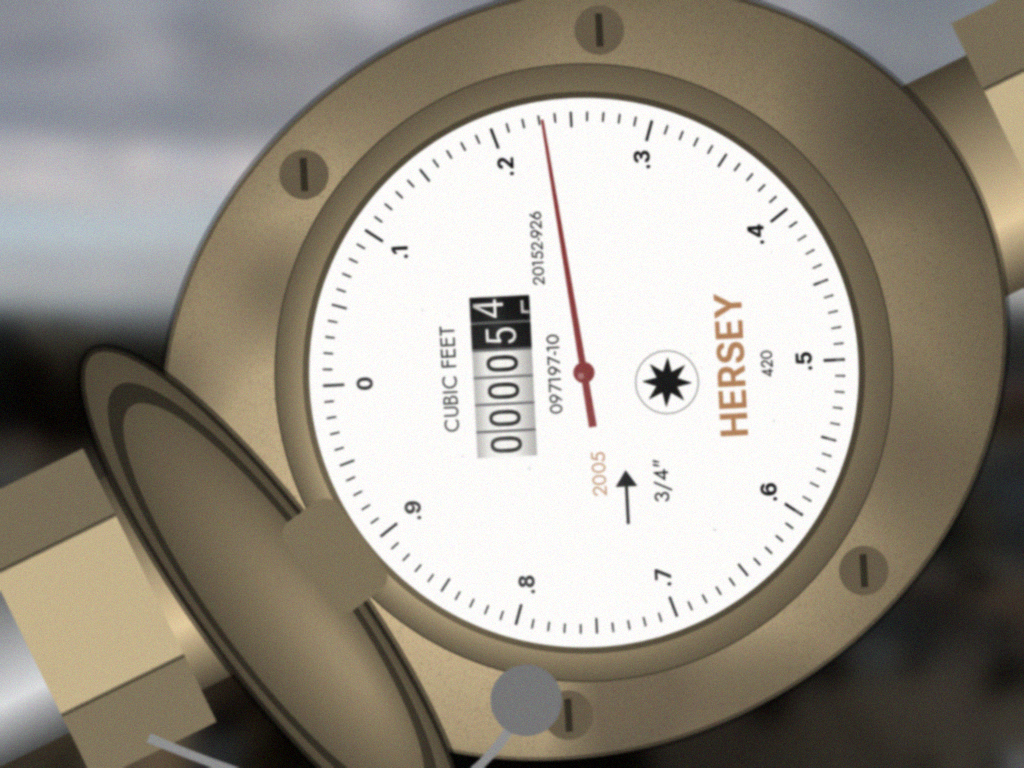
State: 54.23 ft³
